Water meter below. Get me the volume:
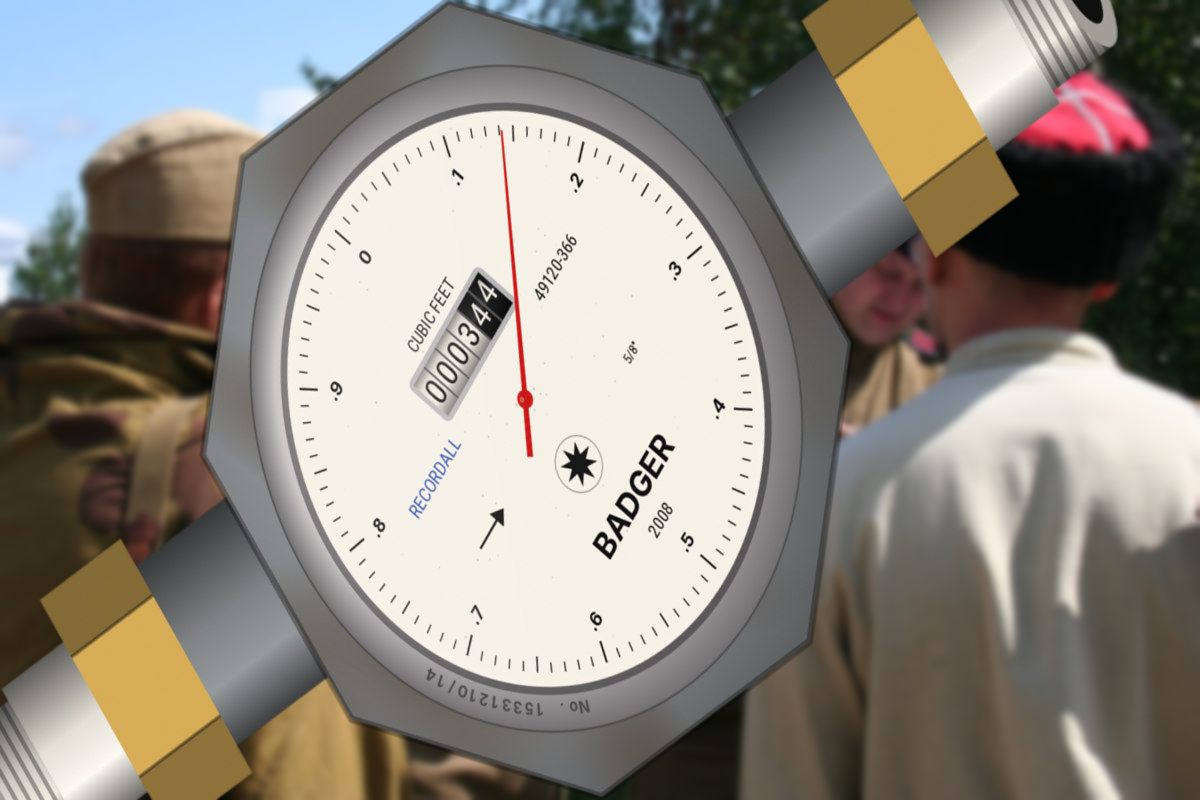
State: 344.14 ft³
